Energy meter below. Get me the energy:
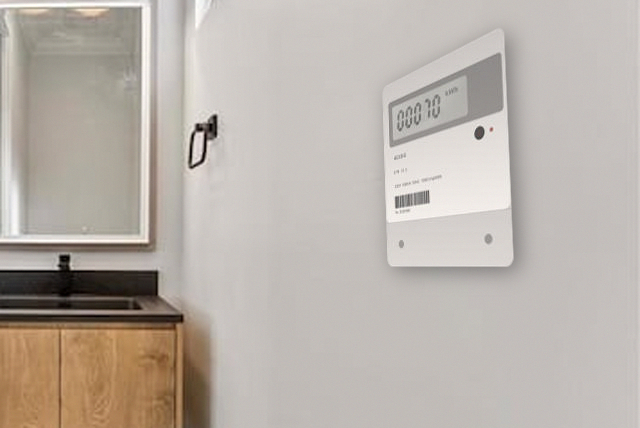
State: 70 kWh
